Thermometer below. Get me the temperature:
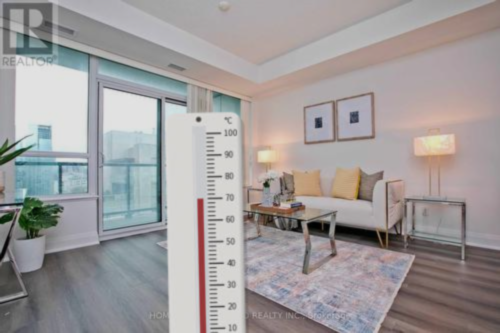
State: 70 °C
